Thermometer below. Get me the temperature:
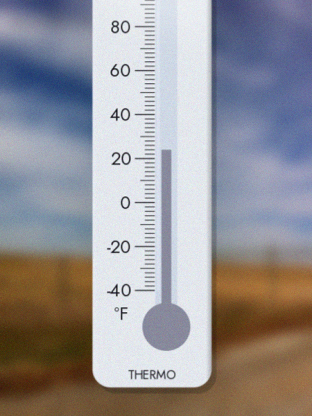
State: 24 °F
